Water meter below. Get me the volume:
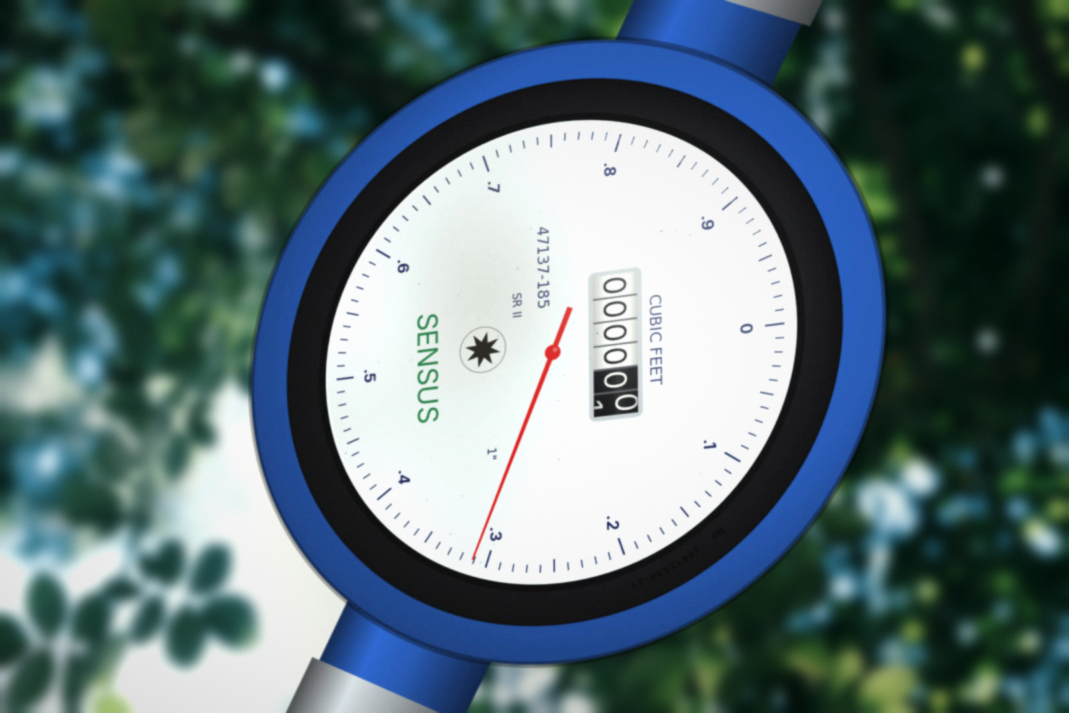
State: 0.31 ft³
